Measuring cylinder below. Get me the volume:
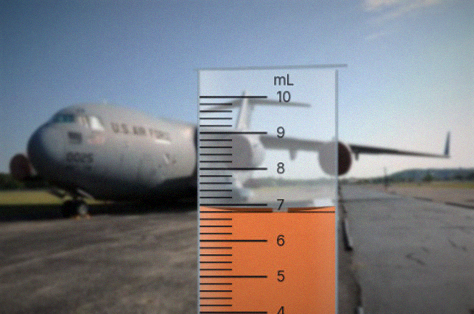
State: 6.8 mL
